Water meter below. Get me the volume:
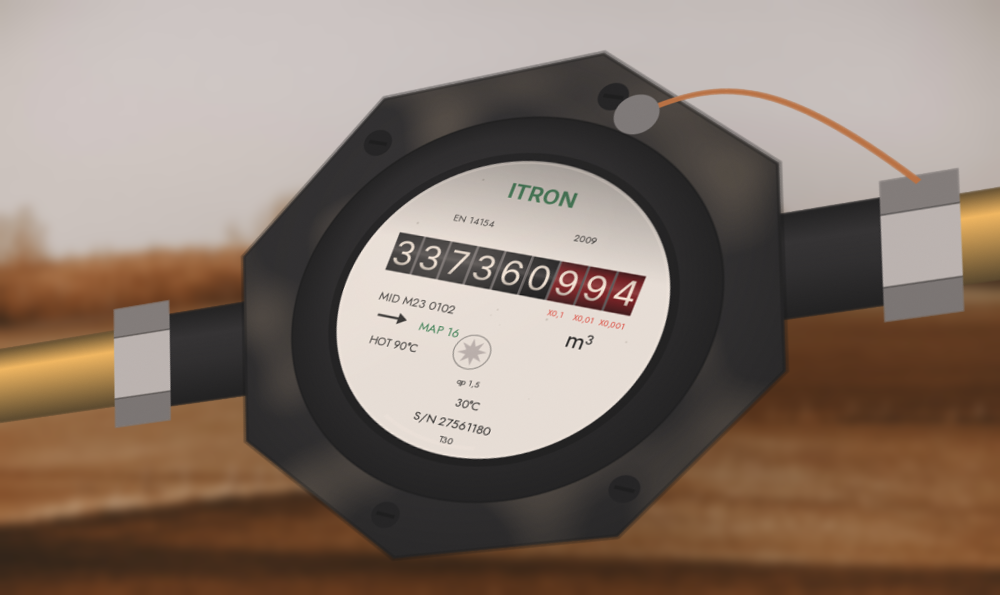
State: 337360.994 m³
